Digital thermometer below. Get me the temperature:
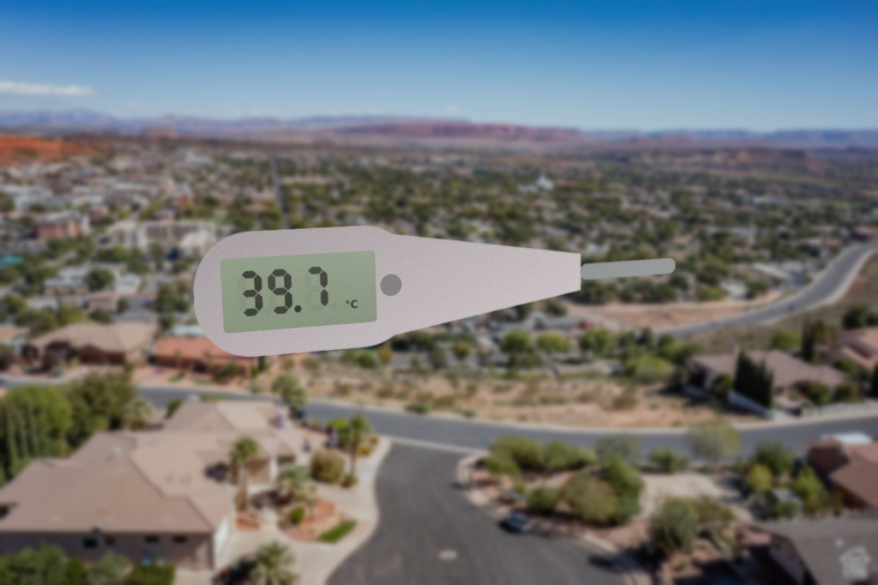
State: 39.7 °C
